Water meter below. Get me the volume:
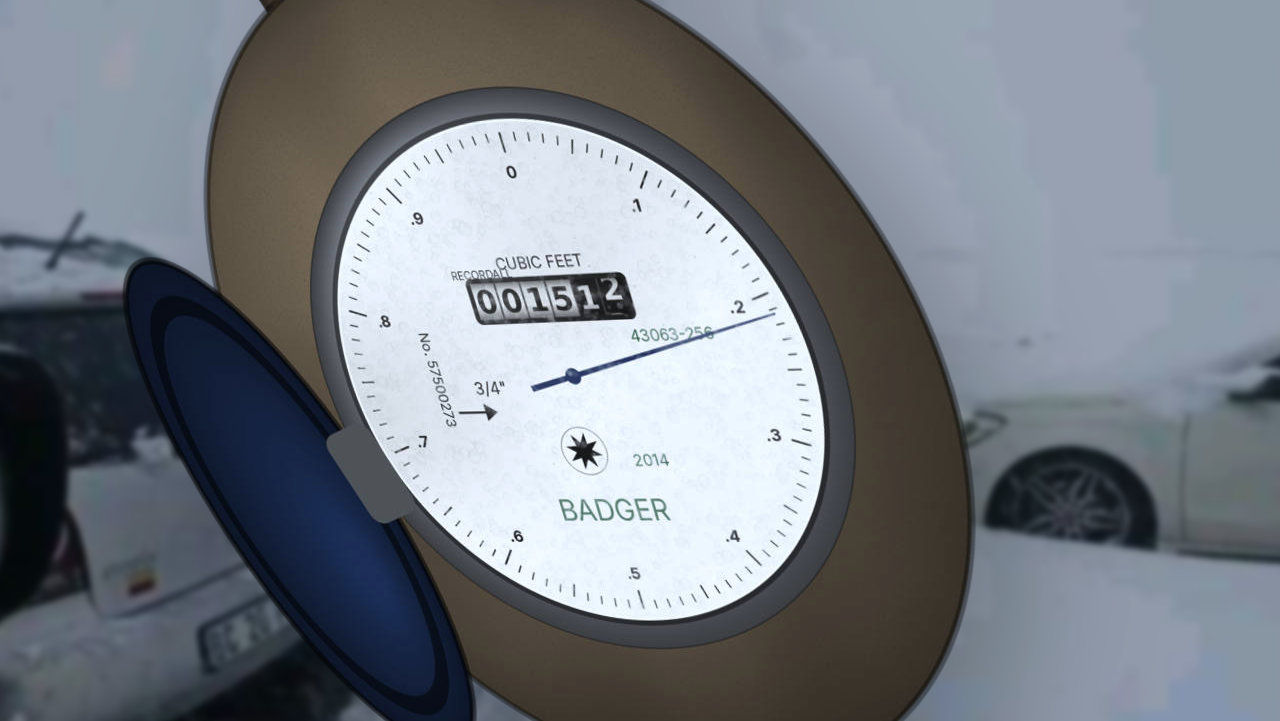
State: 1512.21 ft³
